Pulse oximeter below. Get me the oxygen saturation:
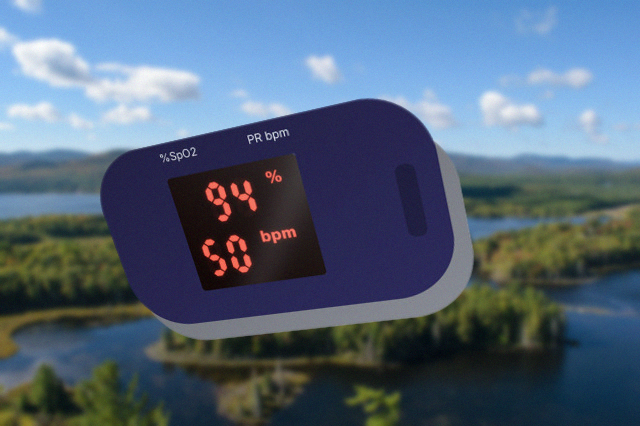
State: 94 %
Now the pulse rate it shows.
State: 50 bpm
